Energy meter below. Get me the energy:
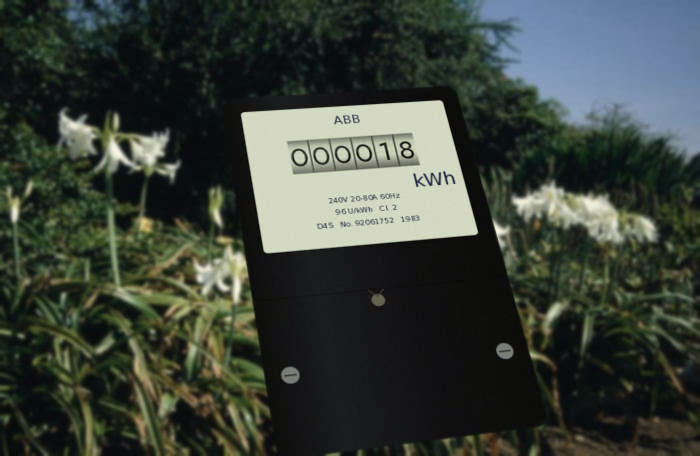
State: 18 kWh
